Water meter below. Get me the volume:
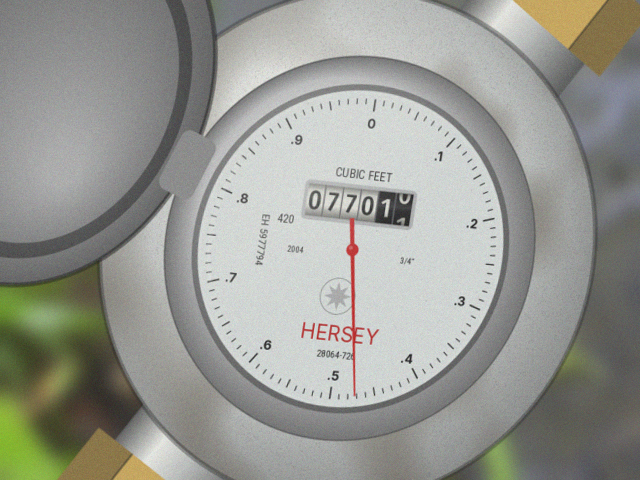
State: 77010.47 ft³
